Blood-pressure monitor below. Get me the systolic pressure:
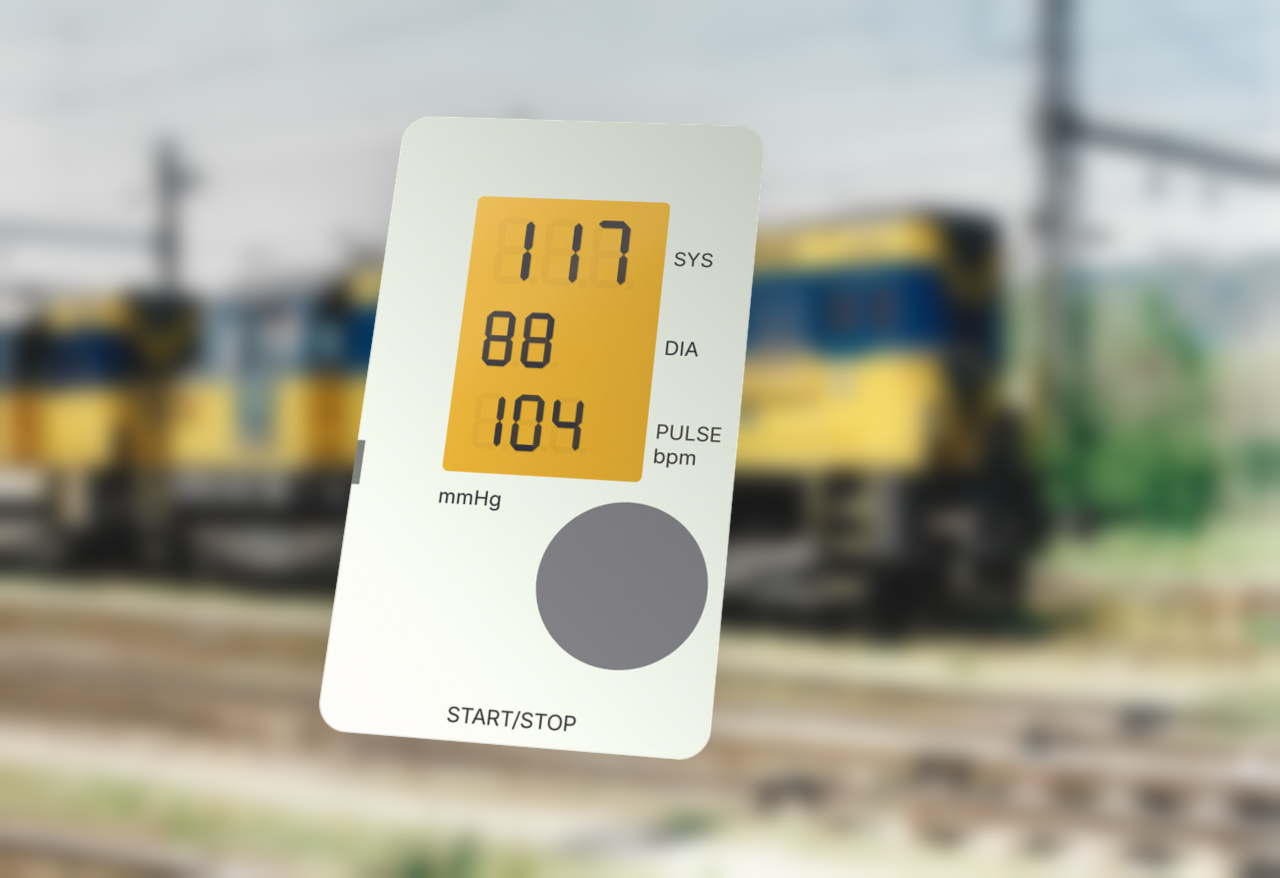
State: 117 mmHg
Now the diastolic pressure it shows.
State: 88 mmHg
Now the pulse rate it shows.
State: 104 bpm
